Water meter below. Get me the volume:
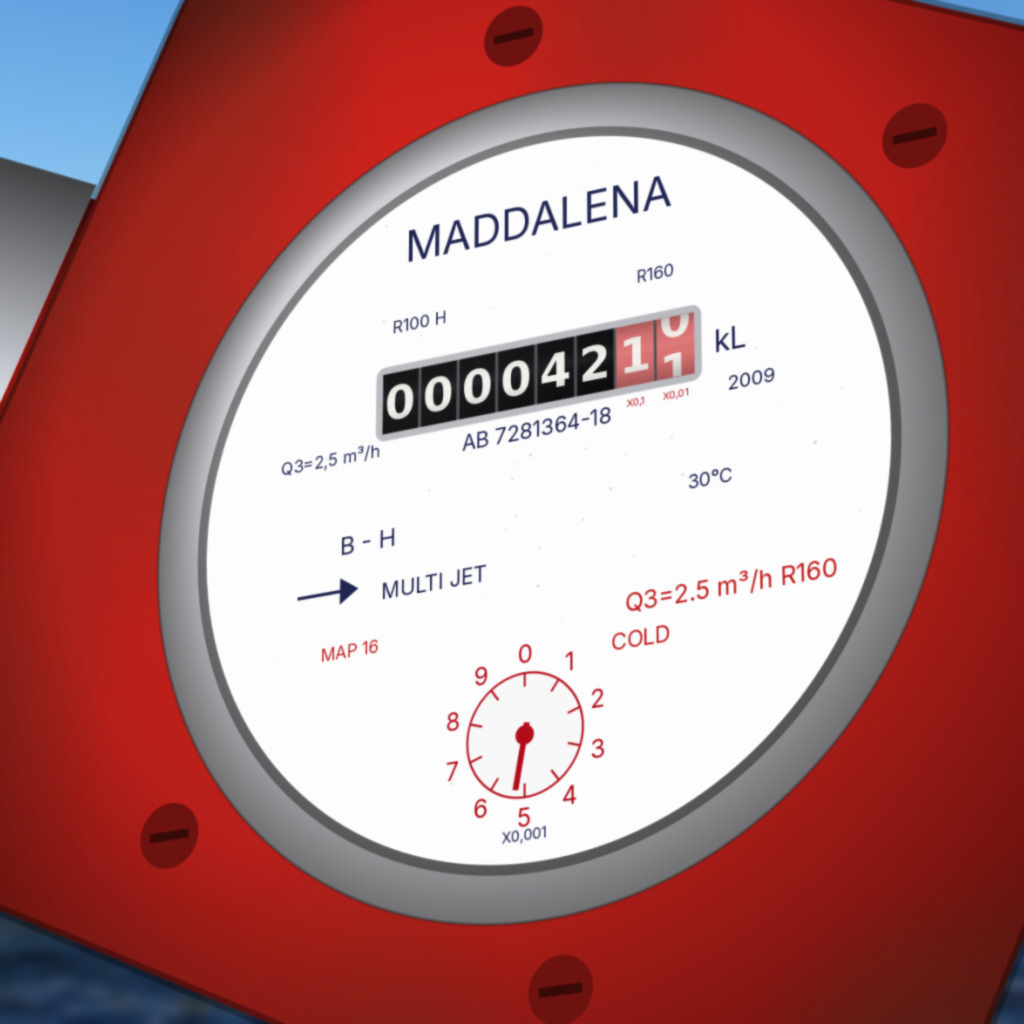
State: 42.105 kL
